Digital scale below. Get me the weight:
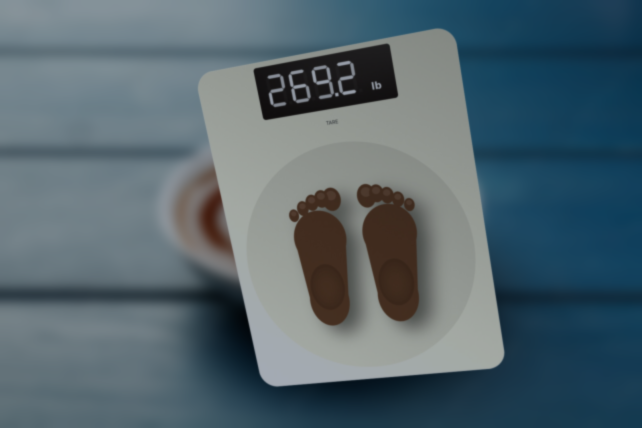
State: 269.2 lb
